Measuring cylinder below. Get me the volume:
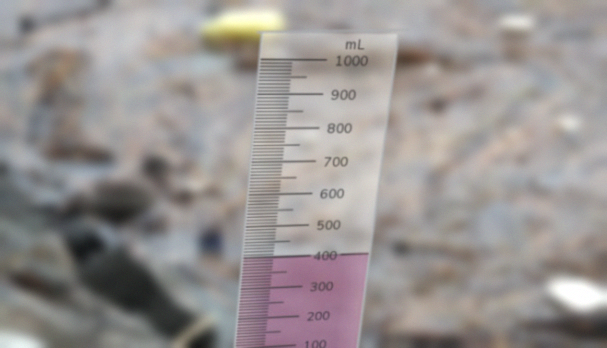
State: 400 mL
